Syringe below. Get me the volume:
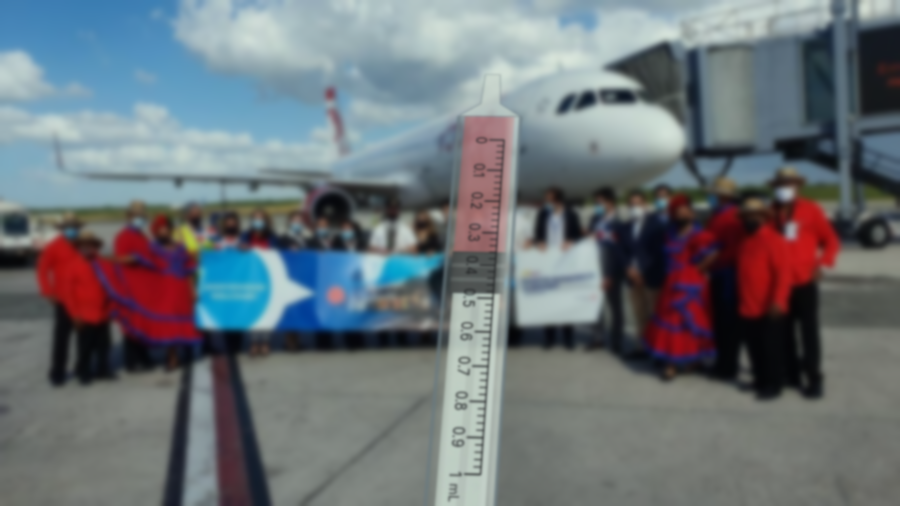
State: 0.36 mL
